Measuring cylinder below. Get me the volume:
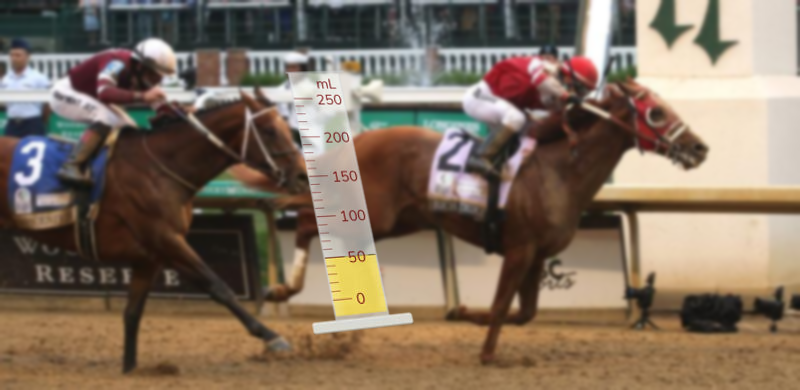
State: 50 mL
